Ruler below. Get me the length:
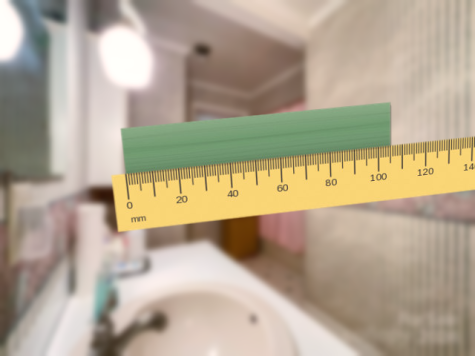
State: 105 mm
